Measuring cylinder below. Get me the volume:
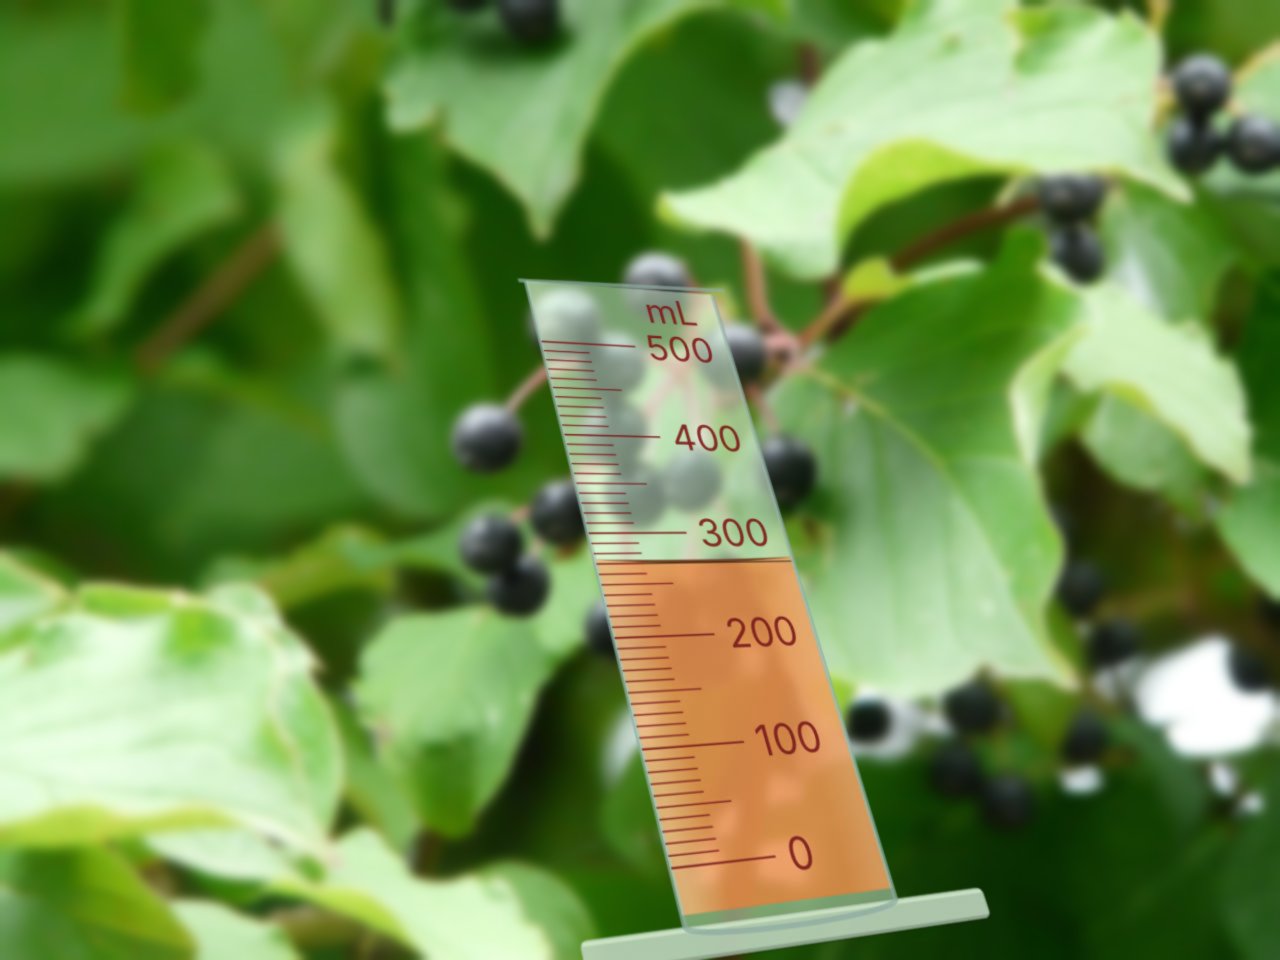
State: 270 mL
